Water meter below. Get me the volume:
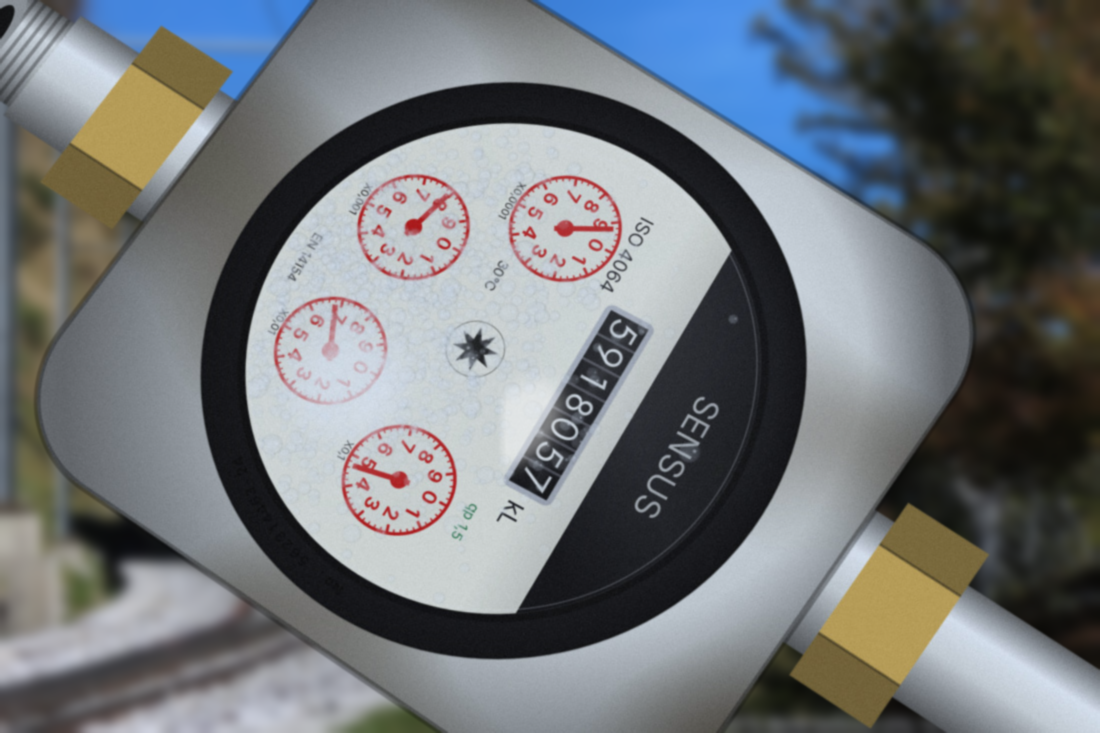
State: 5918057.4679 kL
